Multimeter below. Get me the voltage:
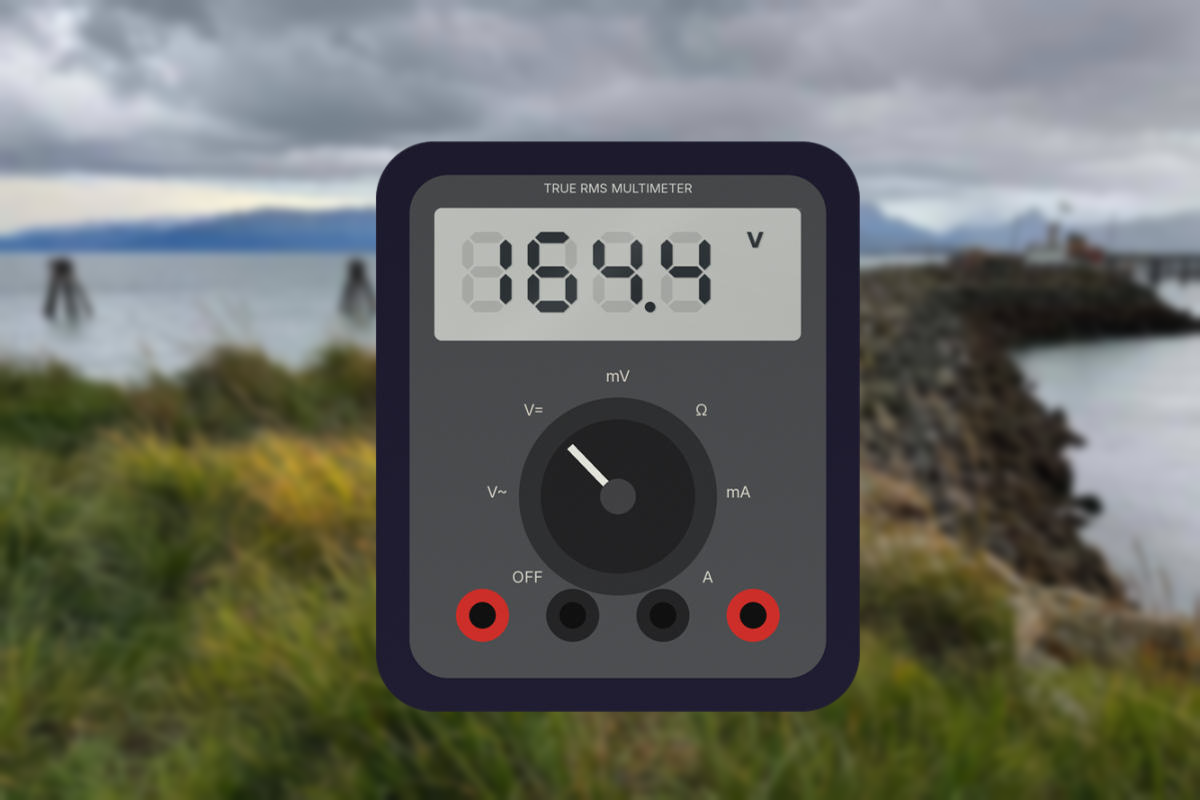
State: 164.4 V
